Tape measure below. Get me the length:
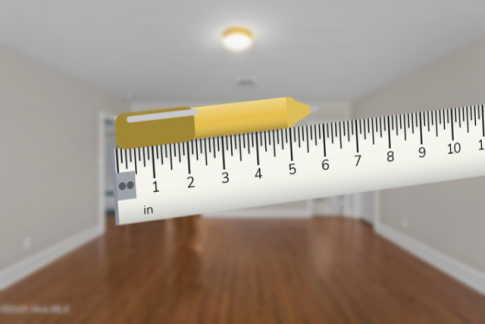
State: 5.875 in
